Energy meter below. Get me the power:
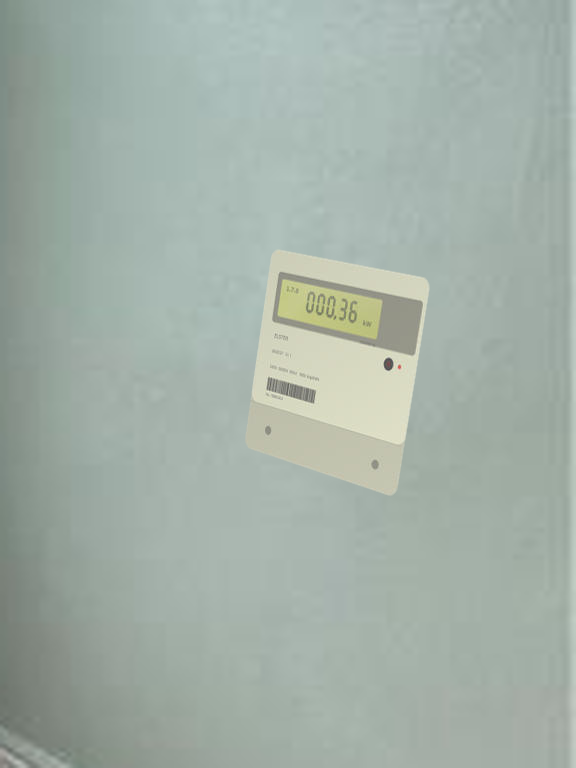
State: 0.36 kW
